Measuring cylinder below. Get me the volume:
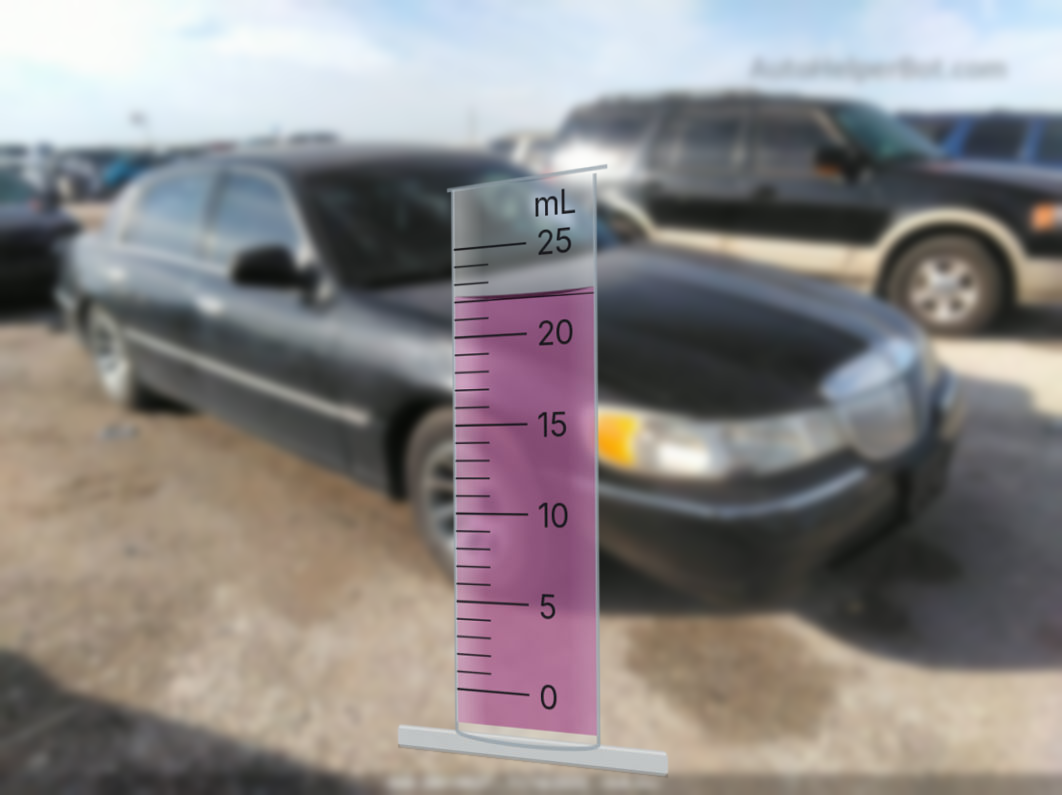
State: 22 mL
